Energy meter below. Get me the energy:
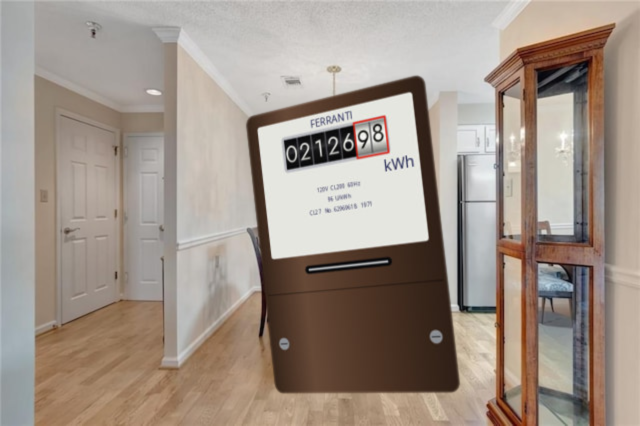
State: 2126.98 kWh
